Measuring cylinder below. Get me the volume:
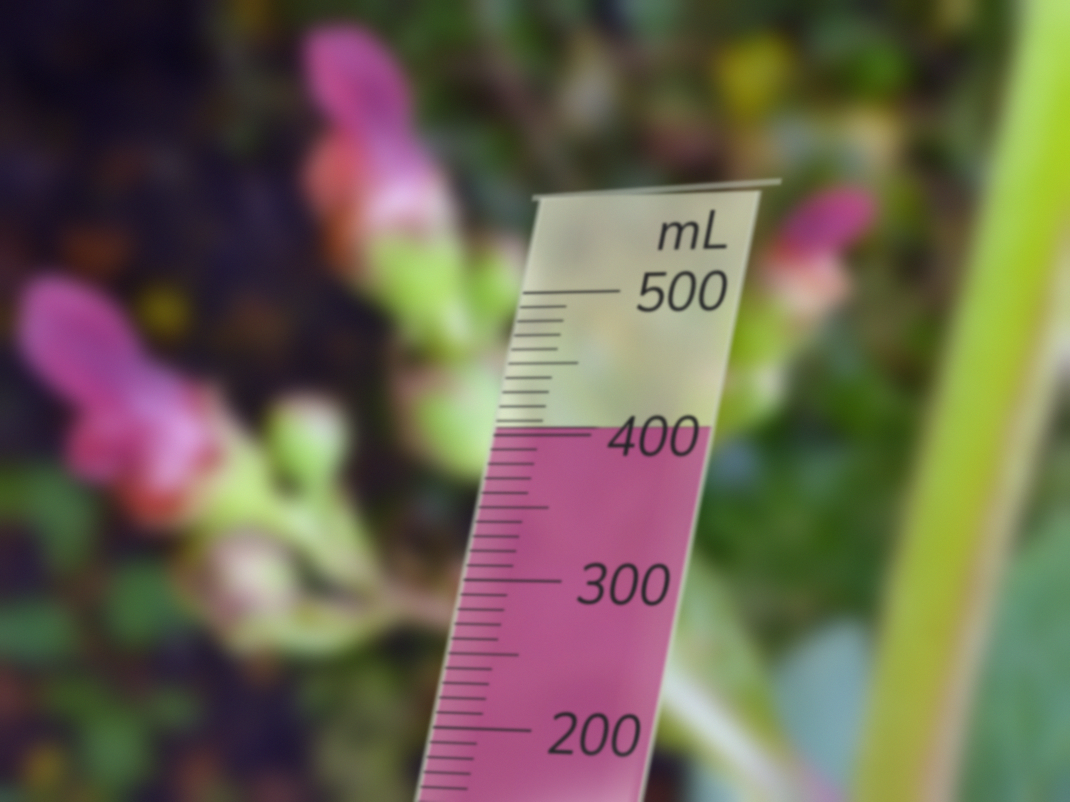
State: 405 mL
